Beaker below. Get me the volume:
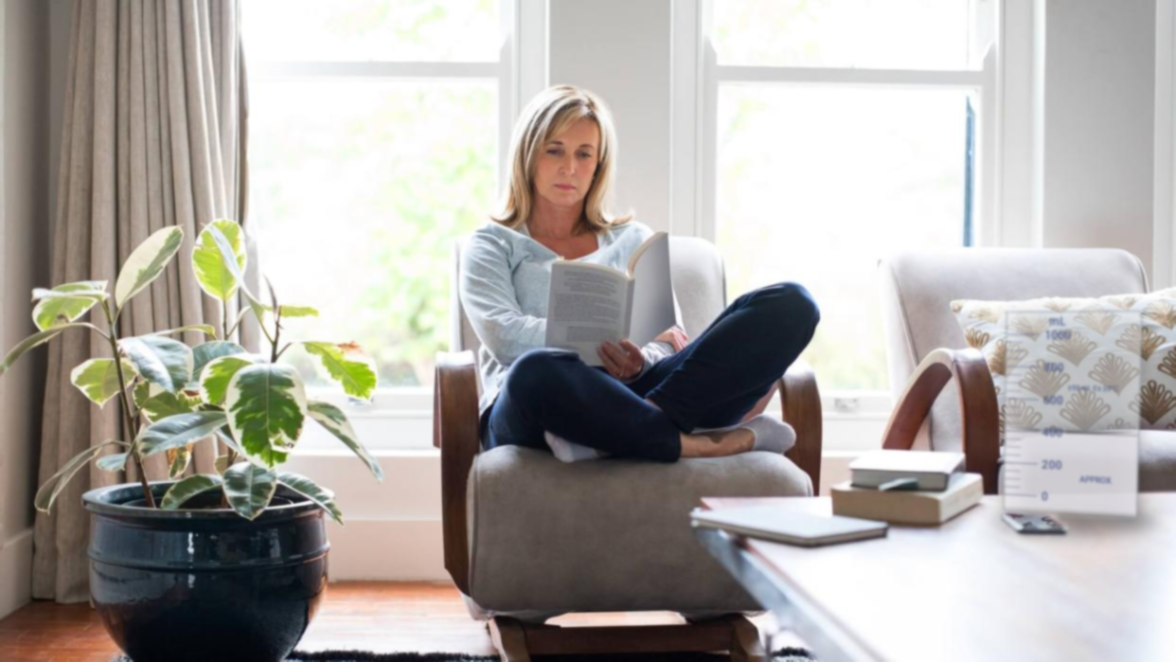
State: 400 mL
